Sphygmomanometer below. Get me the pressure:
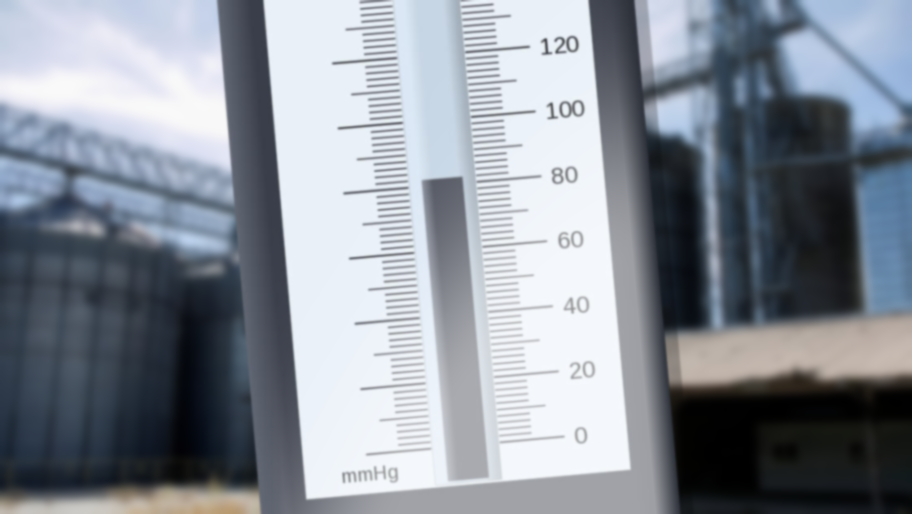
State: 82 mmHg
